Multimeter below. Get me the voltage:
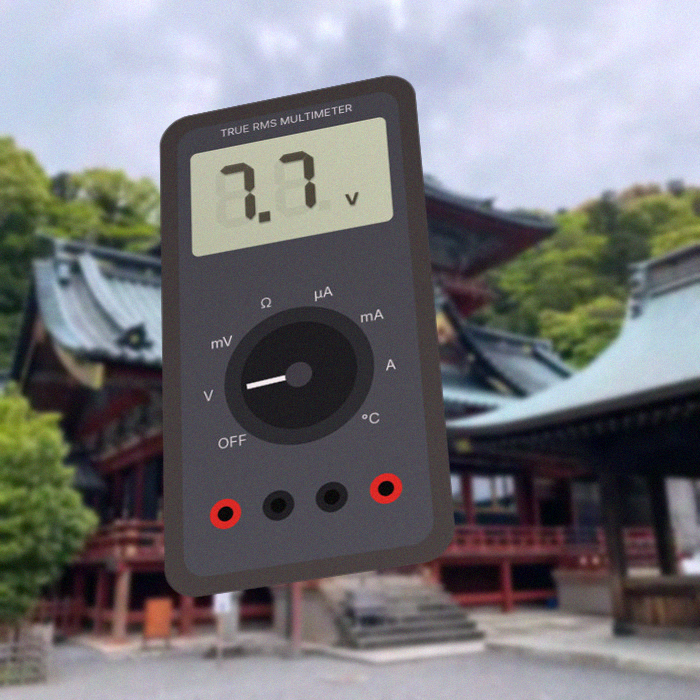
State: 7.7 V
